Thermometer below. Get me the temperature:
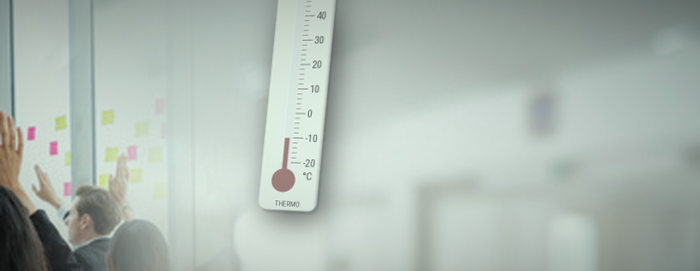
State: -10 °C
